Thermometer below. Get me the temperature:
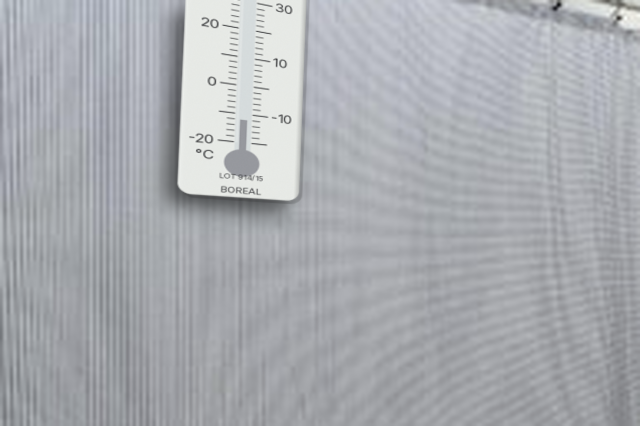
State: -12 °C
